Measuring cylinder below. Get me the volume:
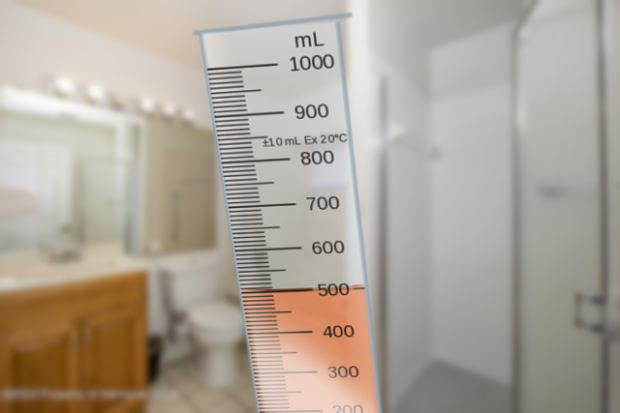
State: 500 mL
